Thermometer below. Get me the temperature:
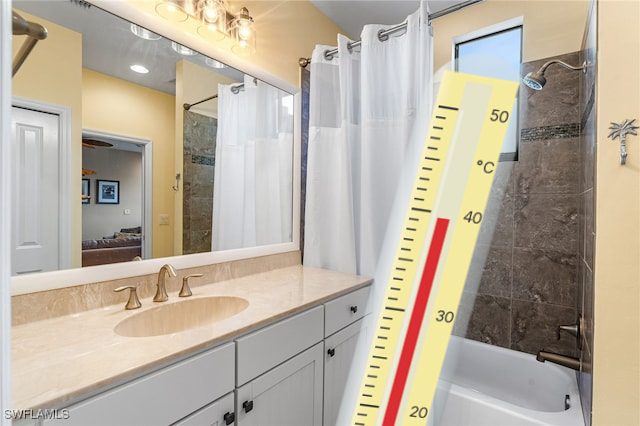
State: 39.5 °C
